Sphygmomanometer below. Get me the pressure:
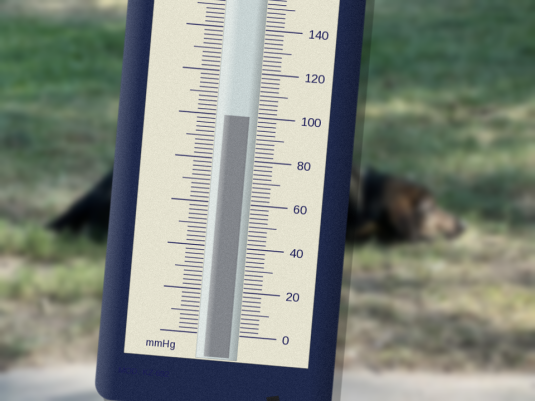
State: 100 mmHg
